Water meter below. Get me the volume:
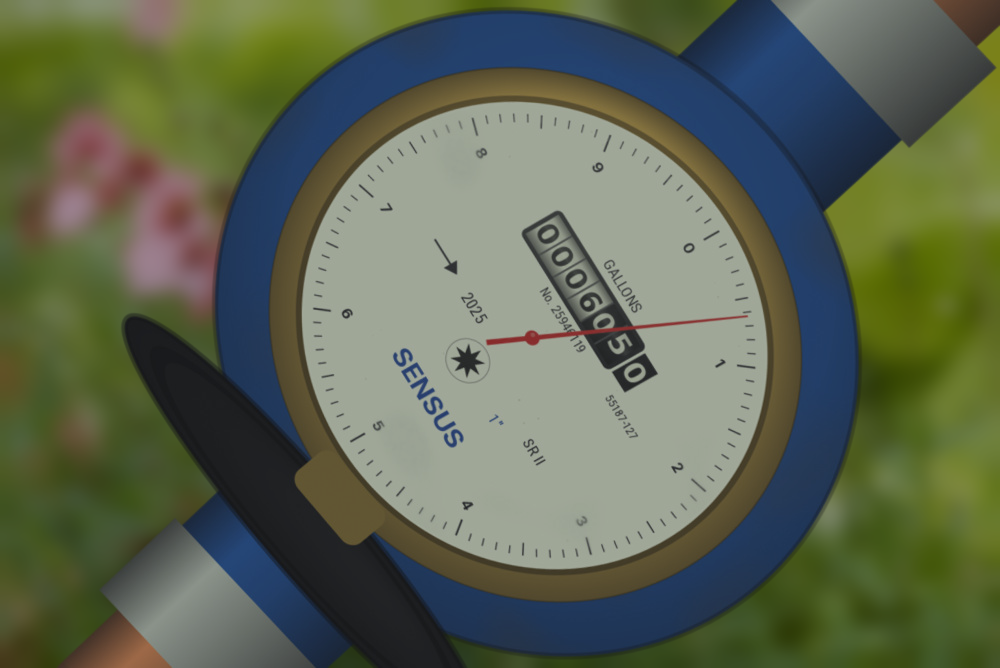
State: 6050.6 gal
